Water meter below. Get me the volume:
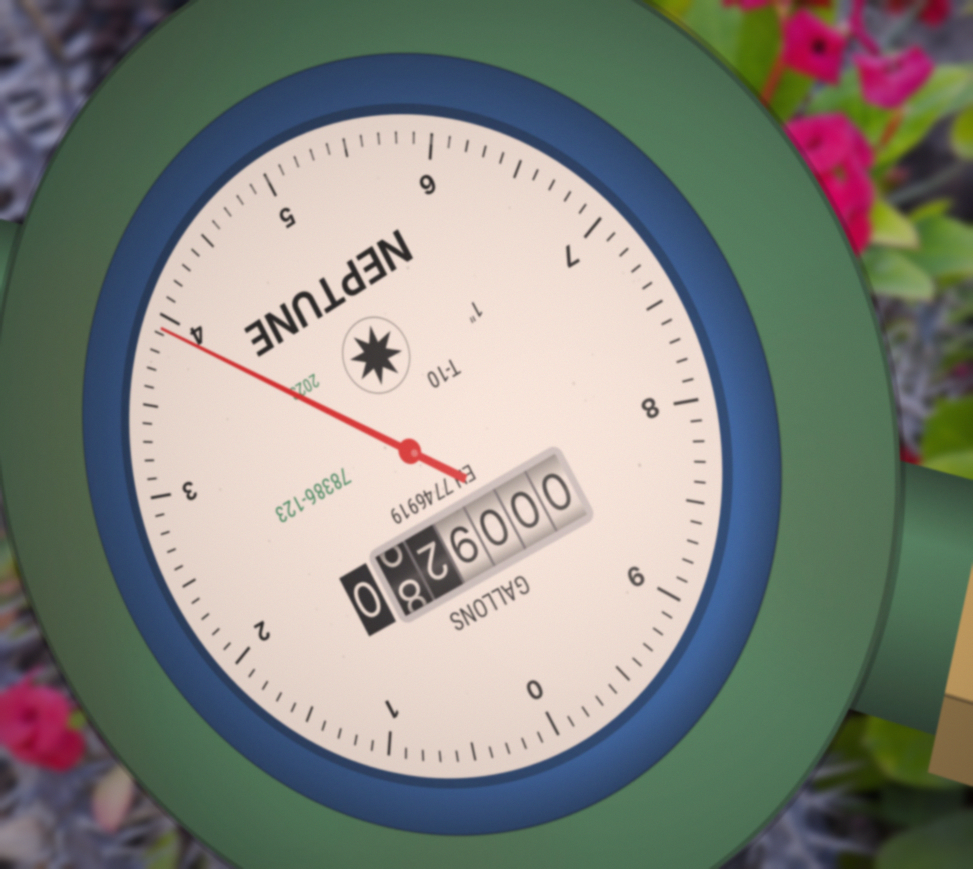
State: 9283.9 gal
